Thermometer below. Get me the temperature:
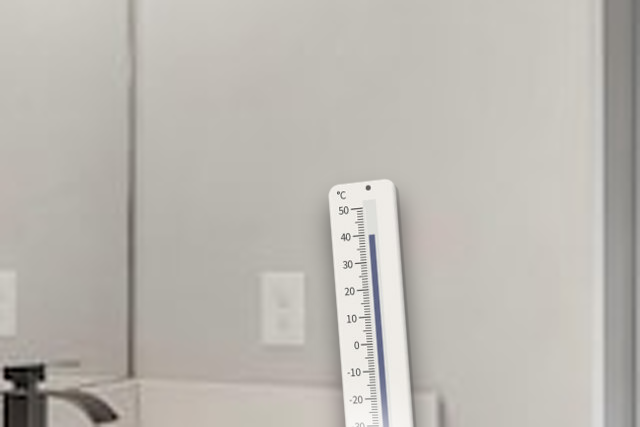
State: 40 °C
